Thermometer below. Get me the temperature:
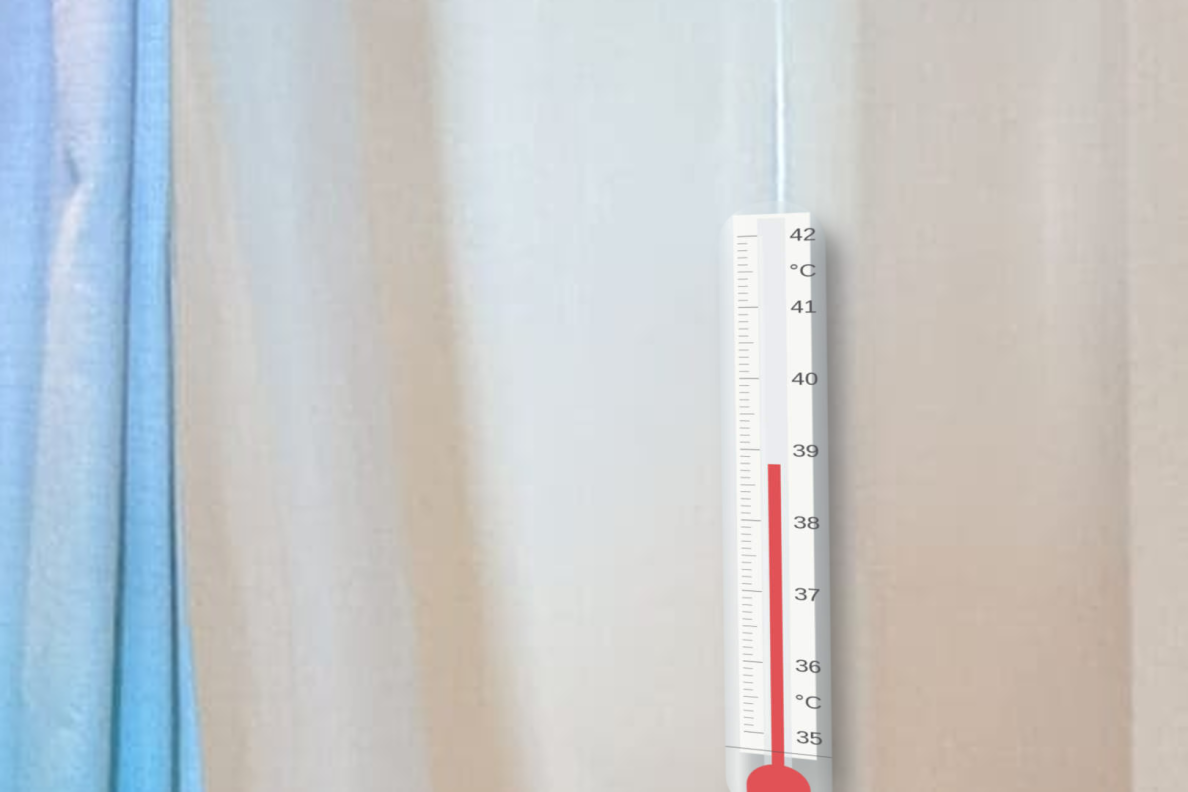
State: 38.8 °C
